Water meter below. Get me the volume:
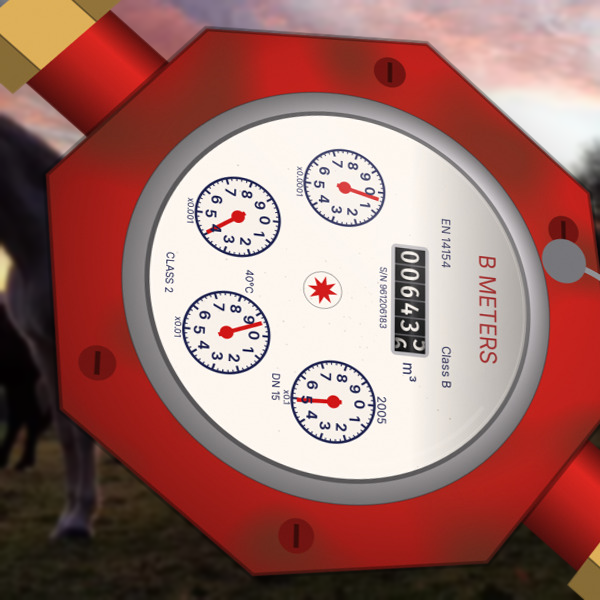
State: 6435.4940 m³
